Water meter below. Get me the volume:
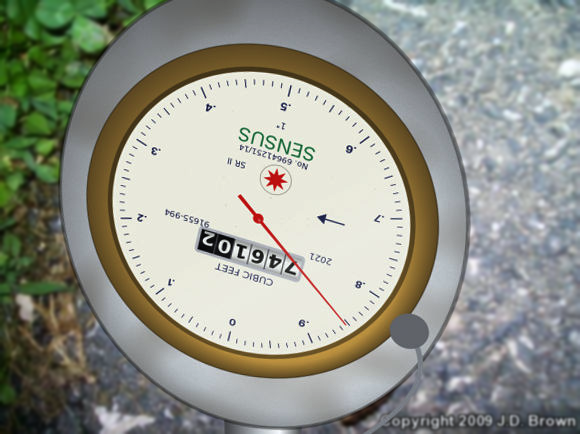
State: 746101.85 ft³
